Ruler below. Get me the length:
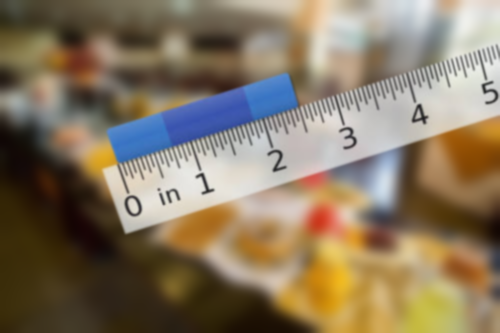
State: 2.5 in
